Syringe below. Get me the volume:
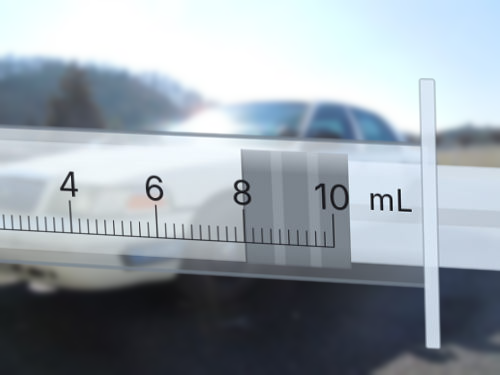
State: 8 mL
